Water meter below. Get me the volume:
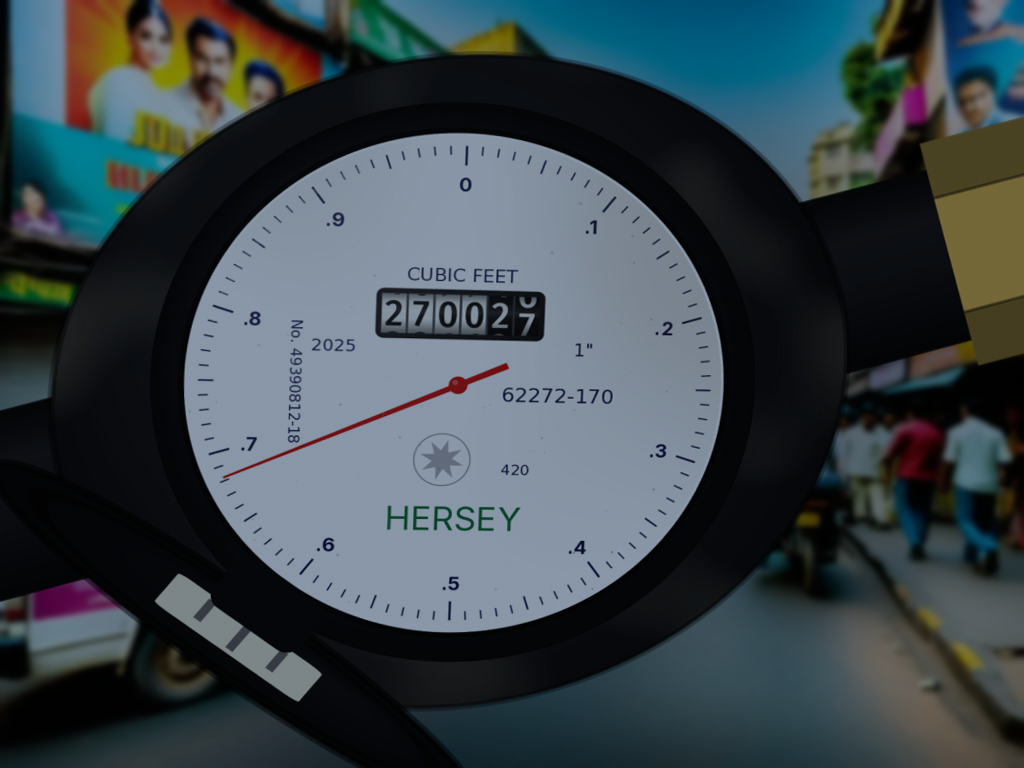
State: 270026.68 ft³
